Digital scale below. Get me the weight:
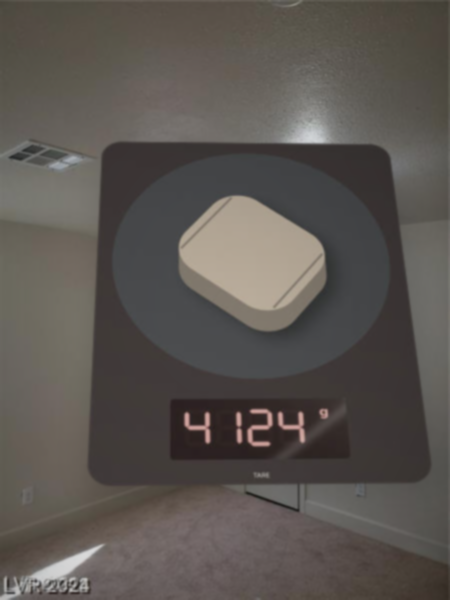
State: 4124 g
